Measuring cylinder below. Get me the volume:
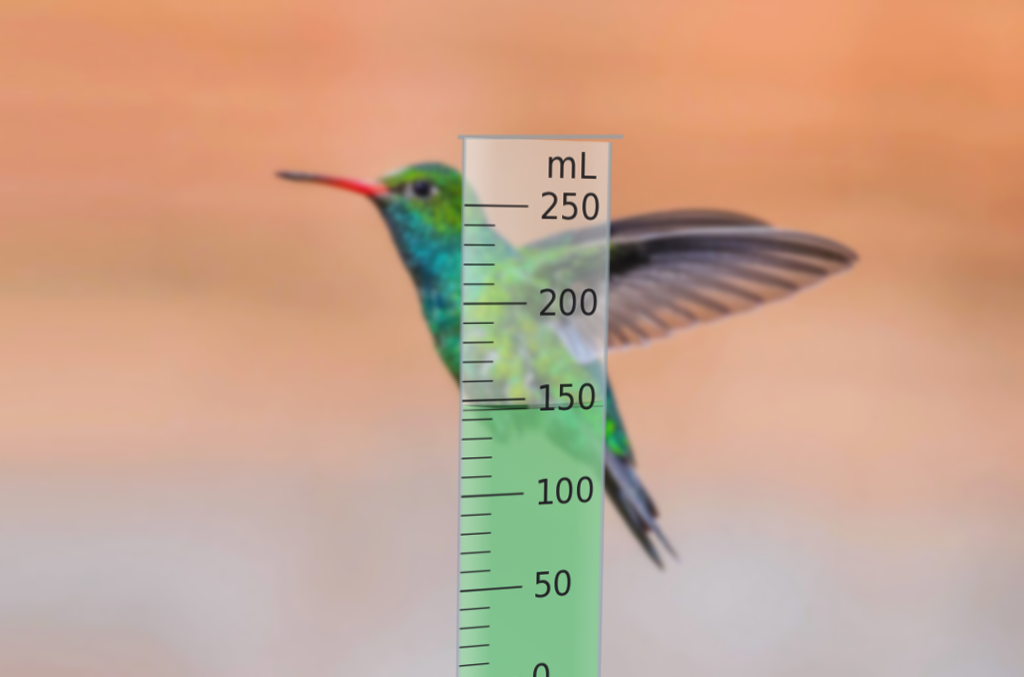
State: 145 mL
